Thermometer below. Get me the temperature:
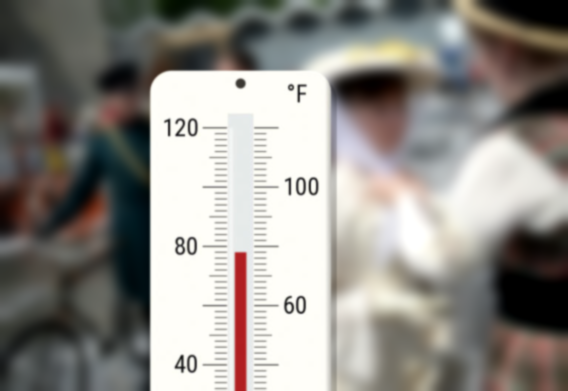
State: 78 °F
